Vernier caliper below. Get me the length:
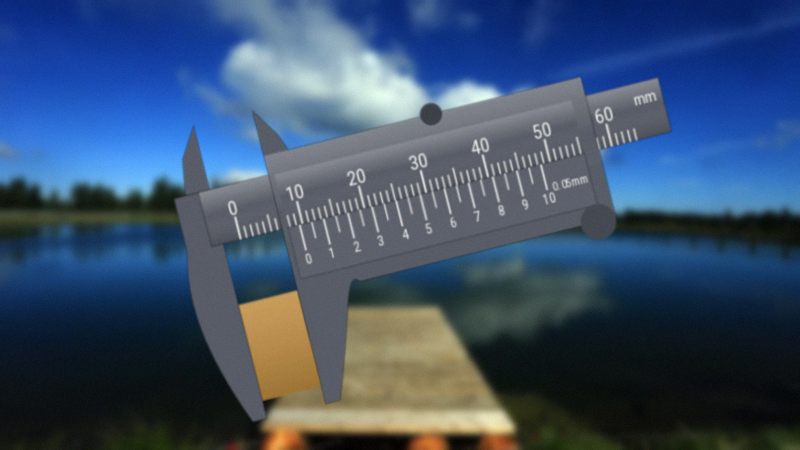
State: 9.5 mm
